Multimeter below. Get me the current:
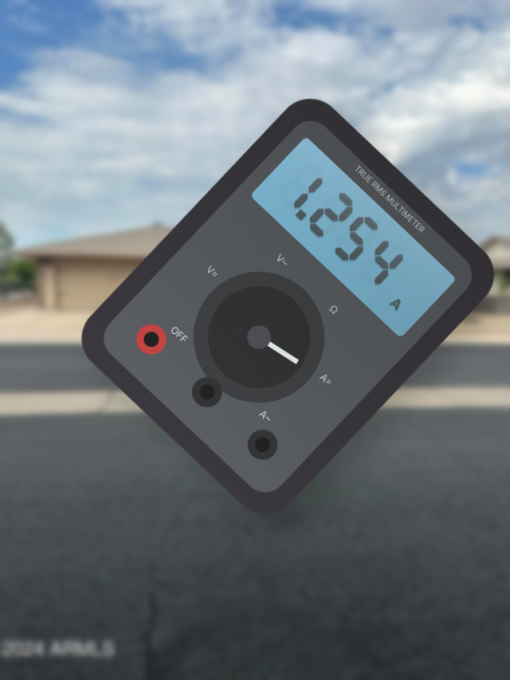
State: 1.254 A
